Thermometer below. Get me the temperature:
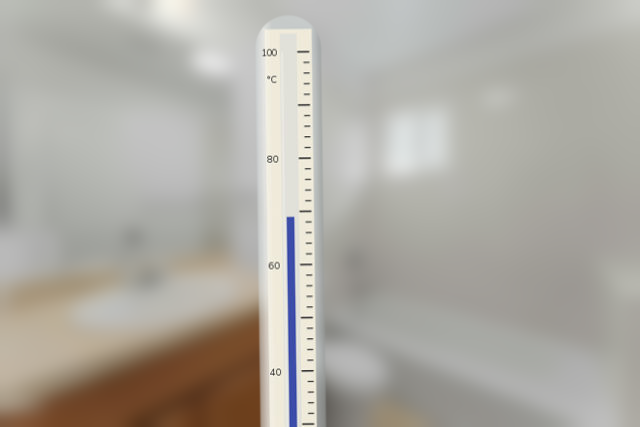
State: 69 °C
